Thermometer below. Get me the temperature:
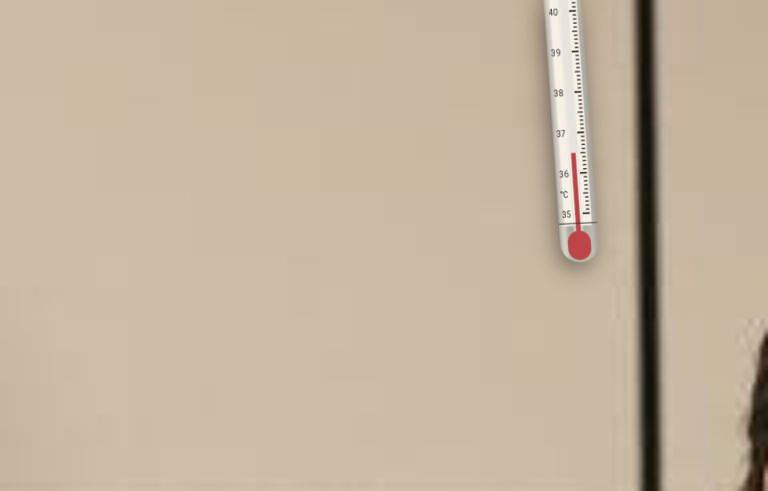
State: 36.5 °C
